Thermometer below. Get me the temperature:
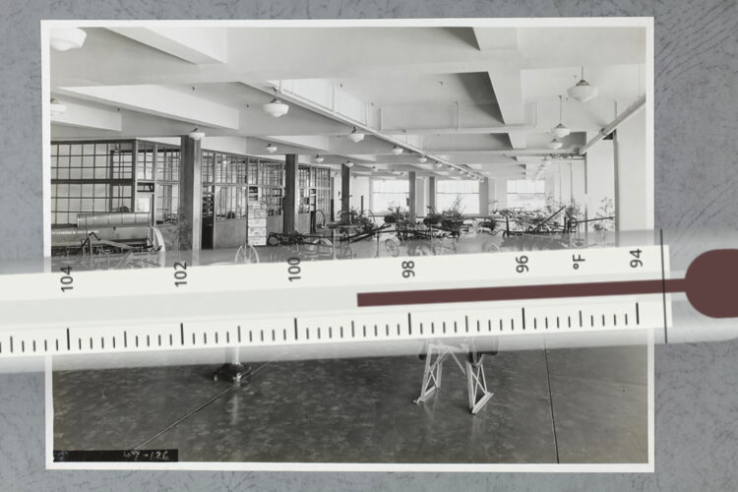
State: 98.9 °F
